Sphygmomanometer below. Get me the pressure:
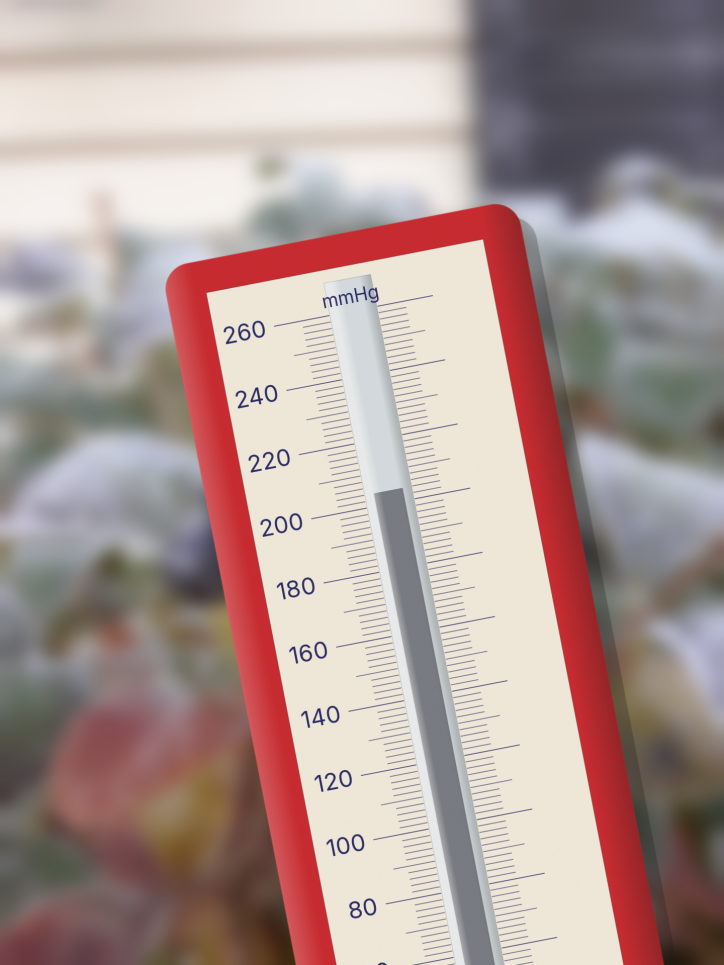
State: 204 mmHg
